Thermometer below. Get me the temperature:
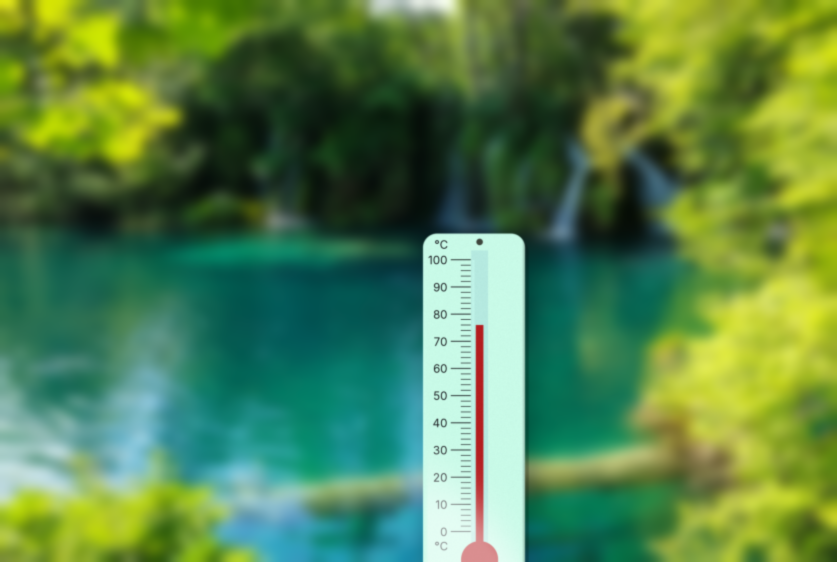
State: 76 °C
